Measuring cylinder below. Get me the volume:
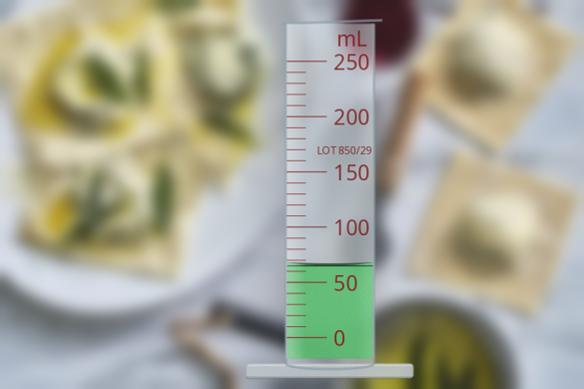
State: 65 mL
